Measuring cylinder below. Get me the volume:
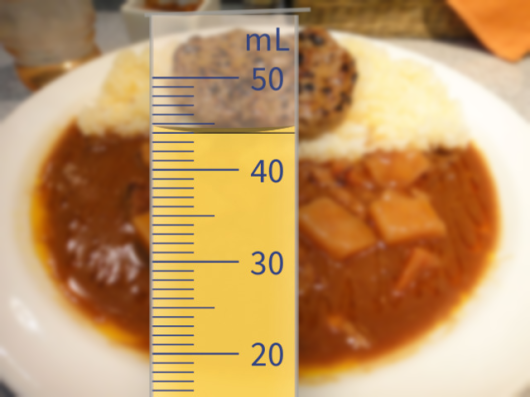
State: 44 mL
